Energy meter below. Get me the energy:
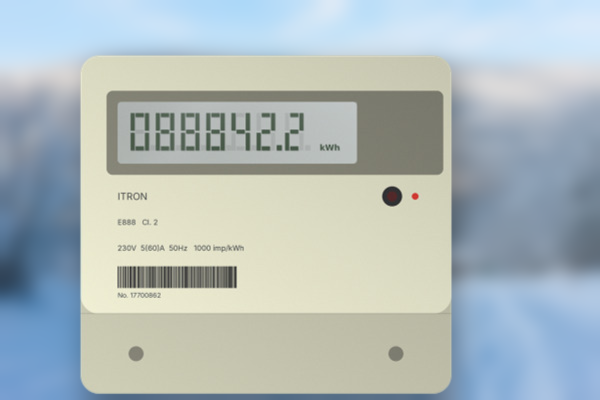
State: 88842.2 kWh
